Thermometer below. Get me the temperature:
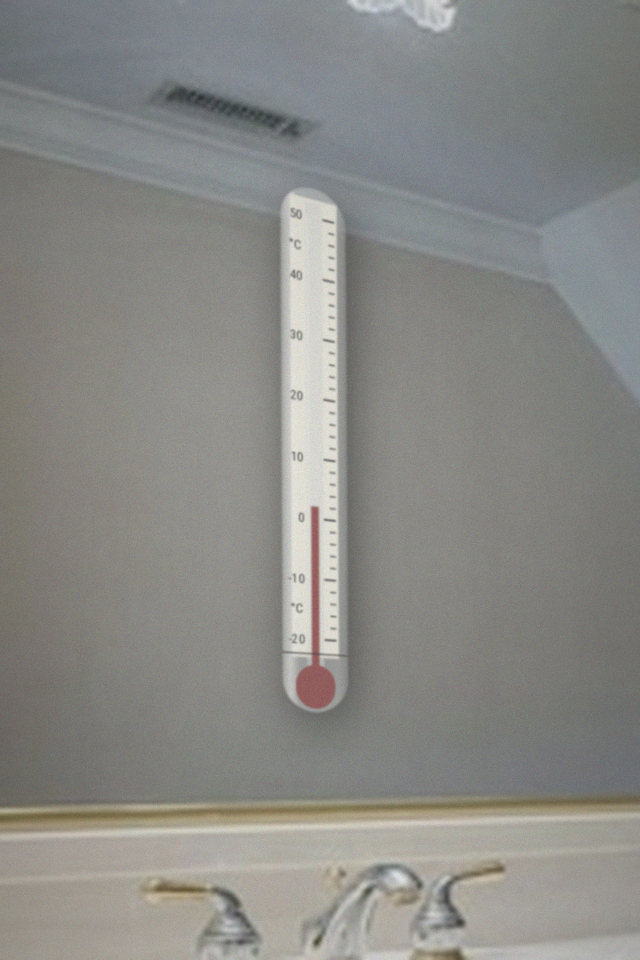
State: 2 °C
